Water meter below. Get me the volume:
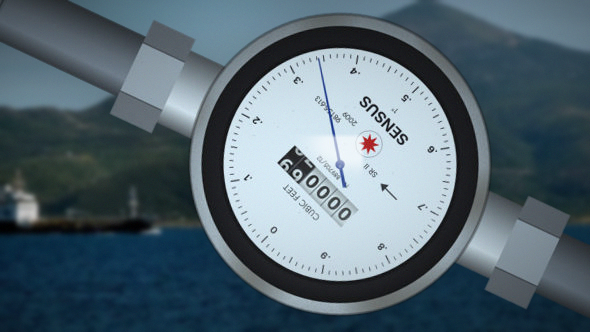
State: 69.34 ft³
